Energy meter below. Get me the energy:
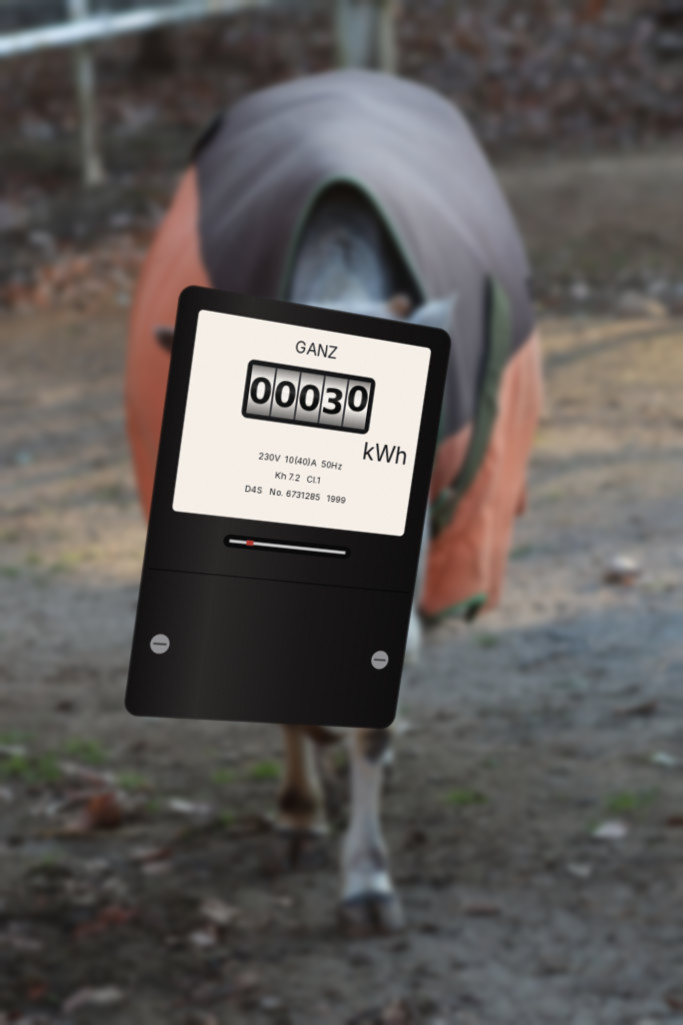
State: 30 kWh
